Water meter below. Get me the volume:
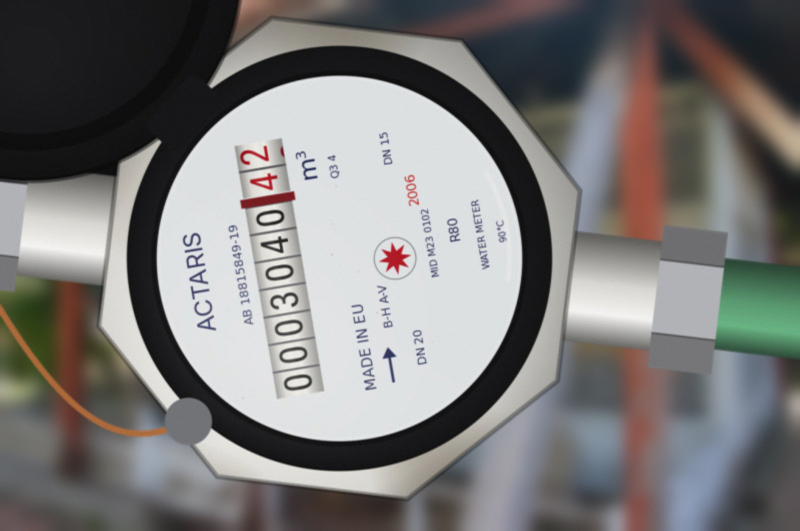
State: 3040.42 m³
